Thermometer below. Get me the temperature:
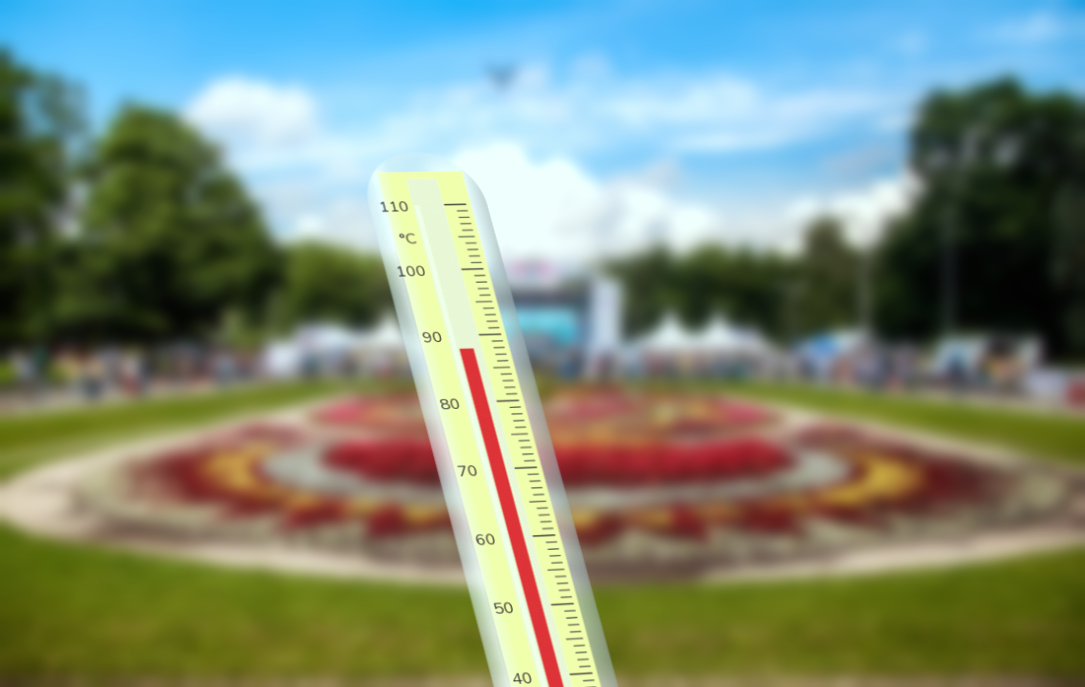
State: 88 °C
